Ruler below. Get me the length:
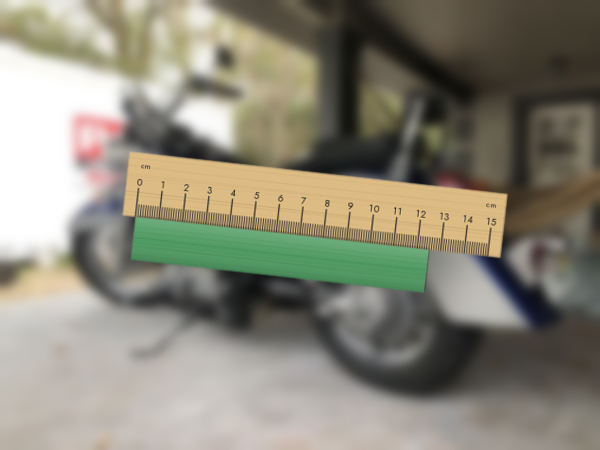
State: 12.5 cm
